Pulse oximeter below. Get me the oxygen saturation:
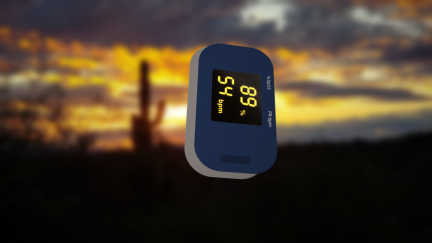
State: 89 %
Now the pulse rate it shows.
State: 54 bpm
